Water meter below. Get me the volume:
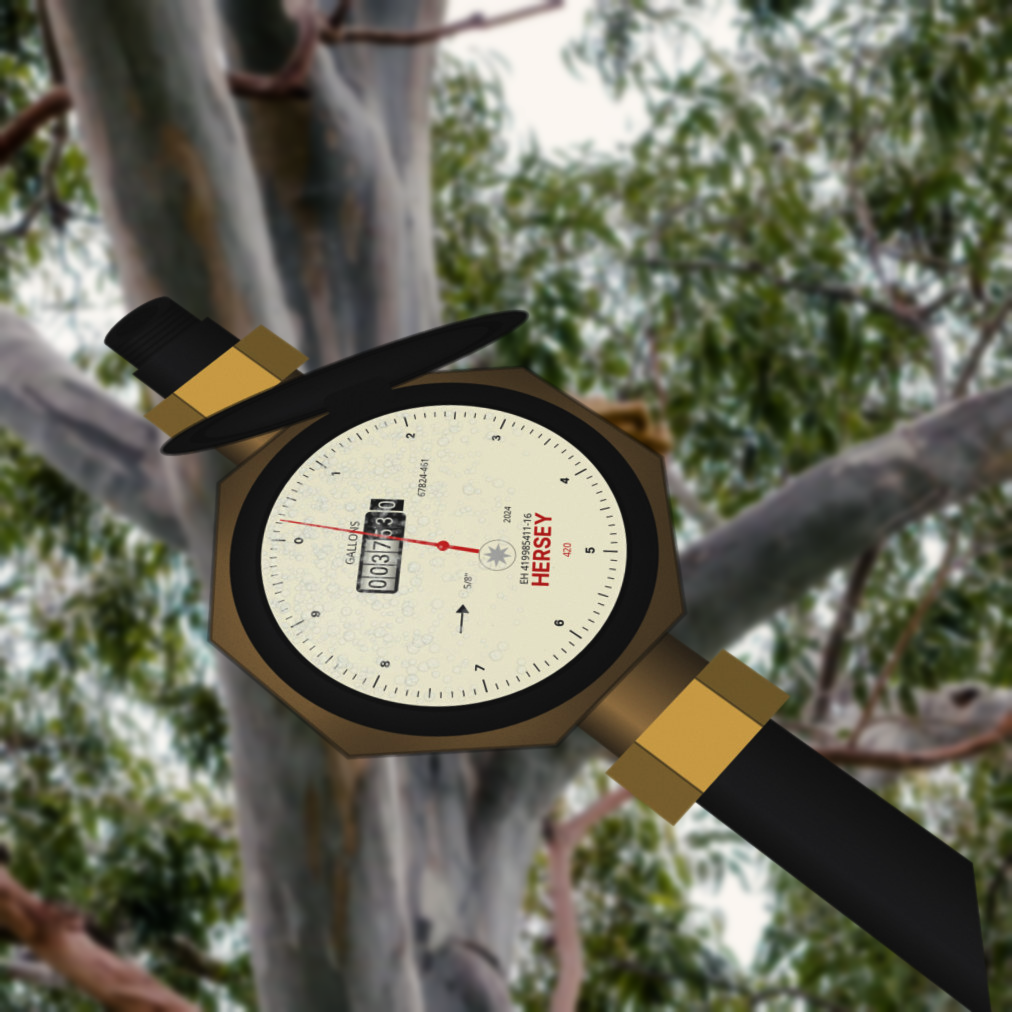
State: 37530.2 gal
